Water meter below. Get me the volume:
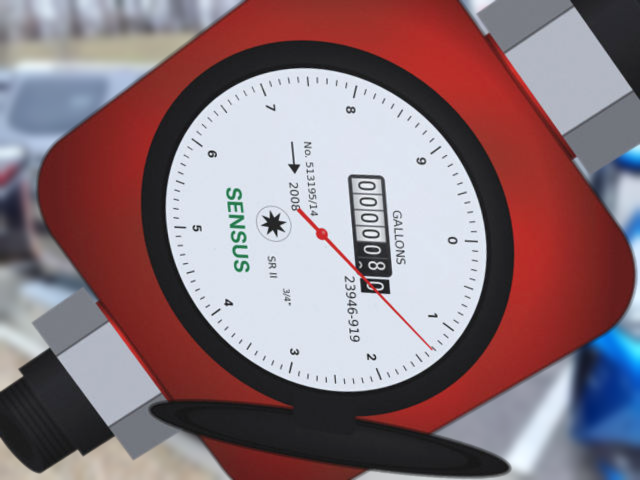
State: 81.3 gal
